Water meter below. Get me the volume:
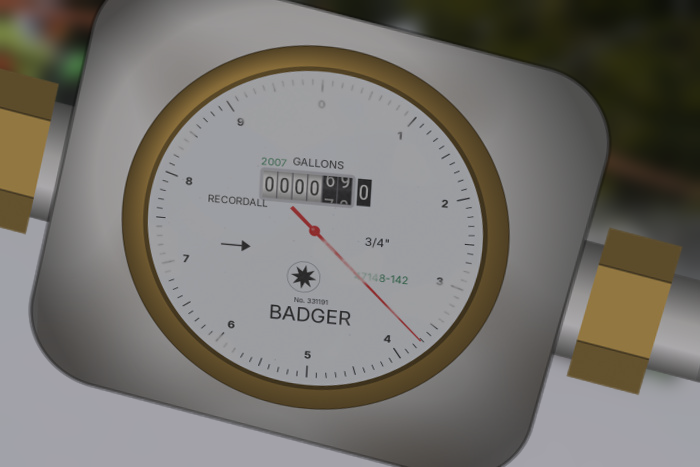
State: 693.7 gal
